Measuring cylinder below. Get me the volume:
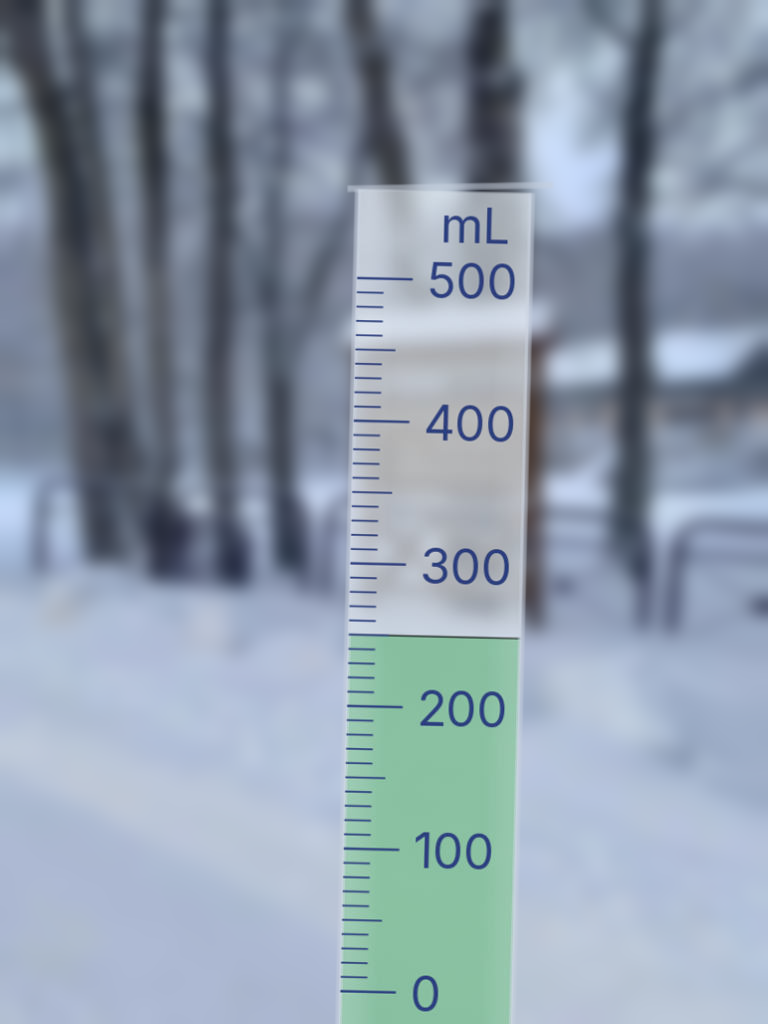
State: 250 mL
